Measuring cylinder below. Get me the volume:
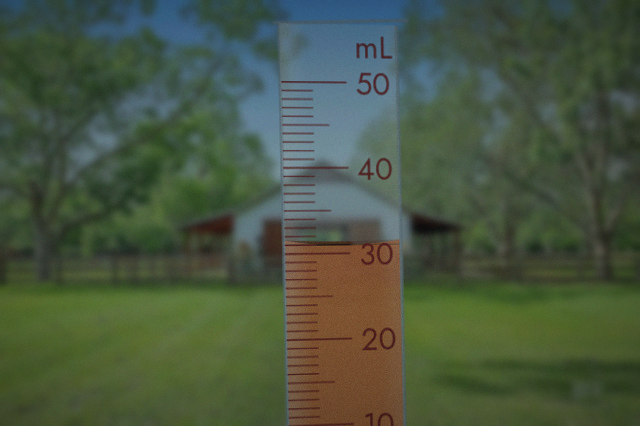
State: 31 mL
